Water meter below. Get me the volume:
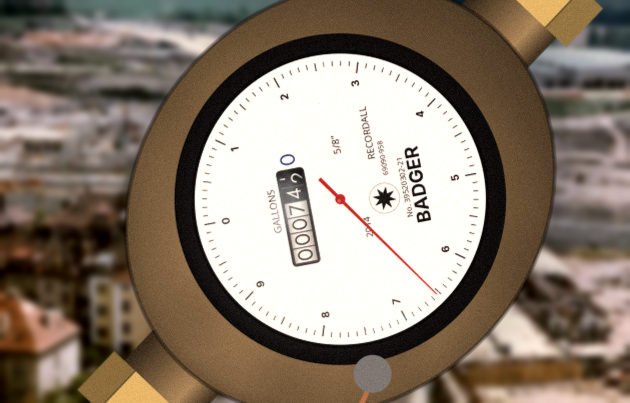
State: 7416.5 gal
